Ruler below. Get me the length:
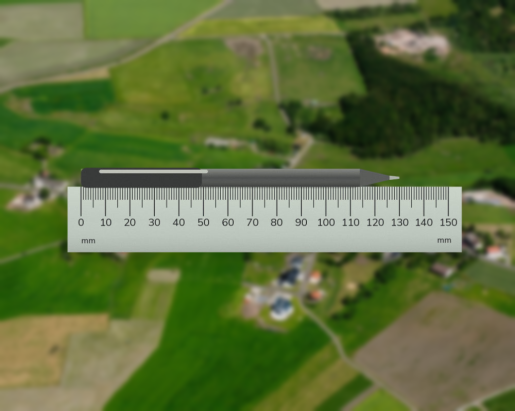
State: 130 mm
